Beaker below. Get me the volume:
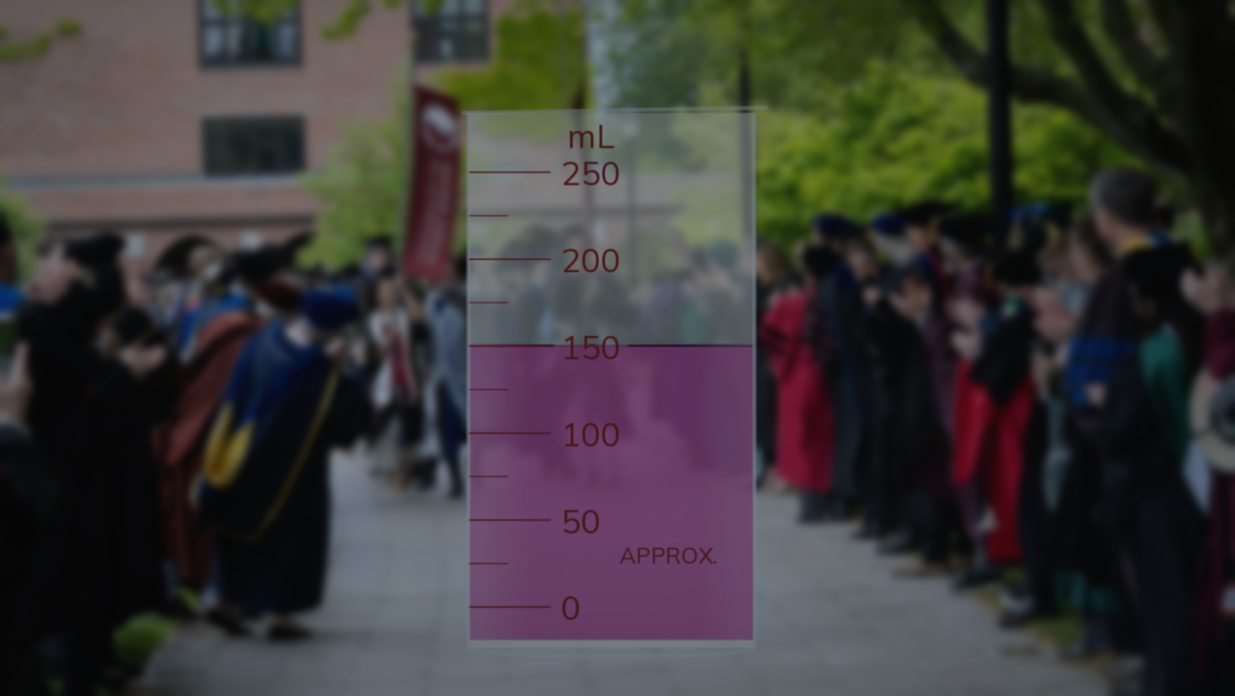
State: 150 mL
